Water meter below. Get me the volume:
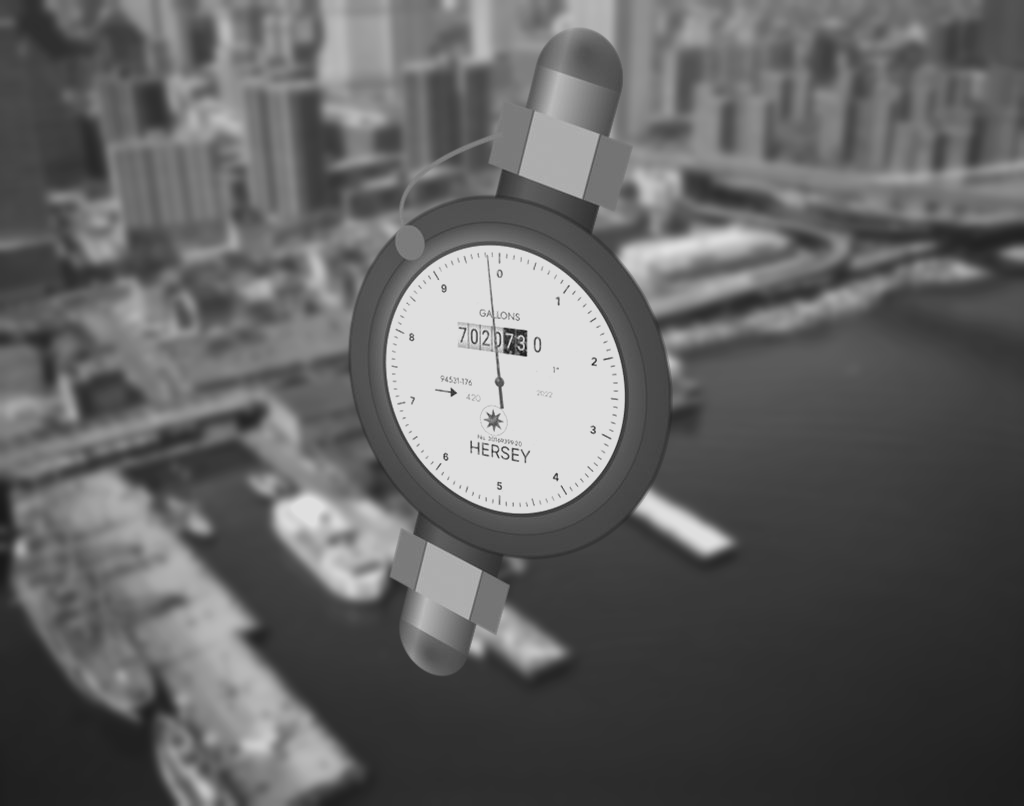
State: 7020729.8 gal
